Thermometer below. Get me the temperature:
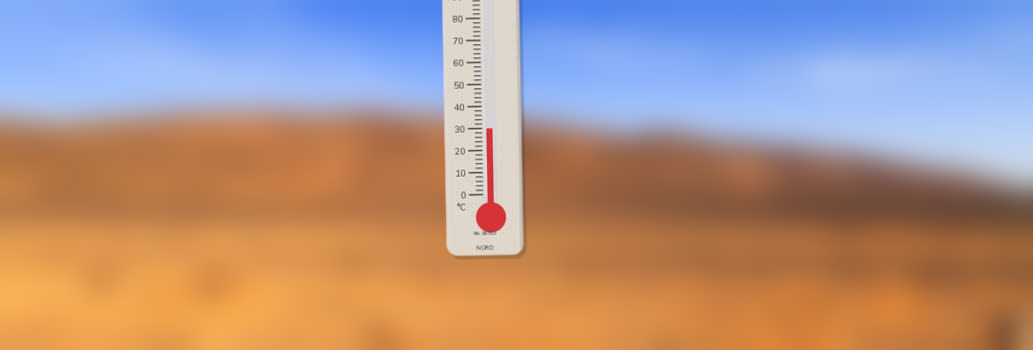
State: 30 °C
